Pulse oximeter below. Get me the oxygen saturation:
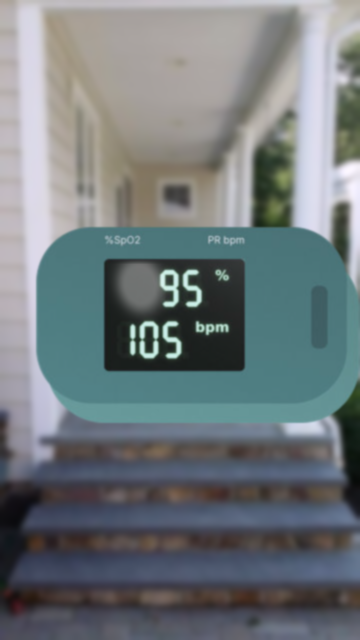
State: 95 %
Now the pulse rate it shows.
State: 105 bpm
